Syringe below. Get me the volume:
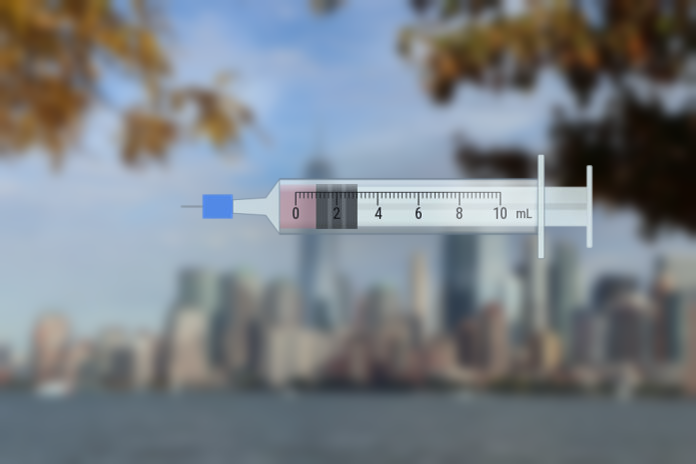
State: 1 mL
